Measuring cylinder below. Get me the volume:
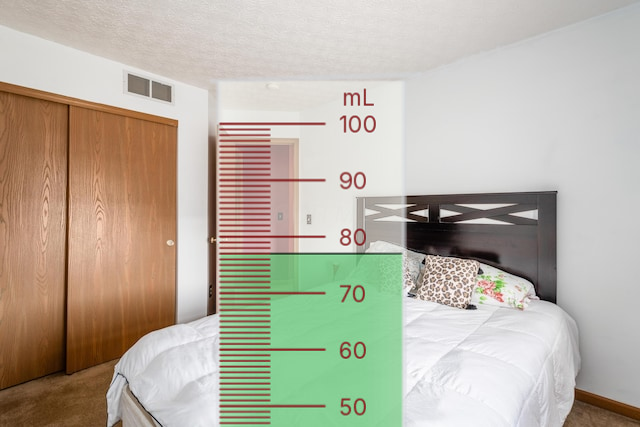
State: 77 mL
